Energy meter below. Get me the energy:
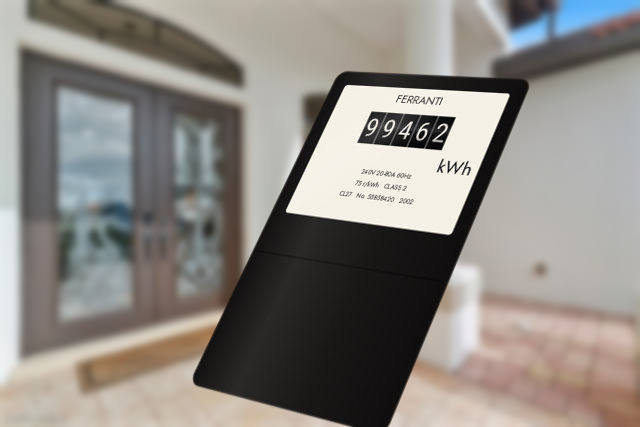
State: 99462 kWh
